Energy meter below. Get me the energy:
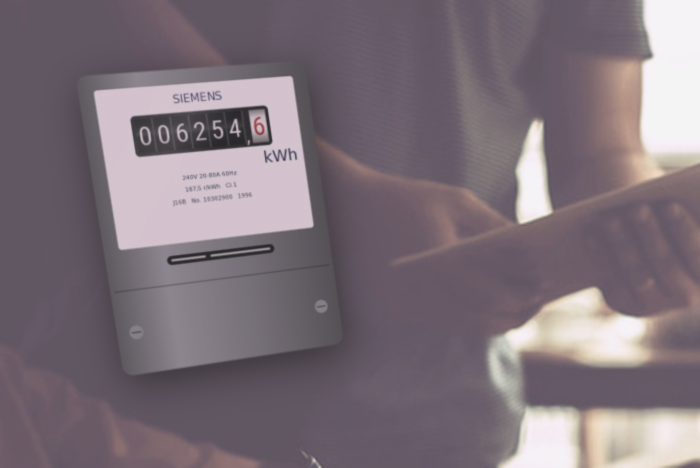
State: 6254.6 kWh
